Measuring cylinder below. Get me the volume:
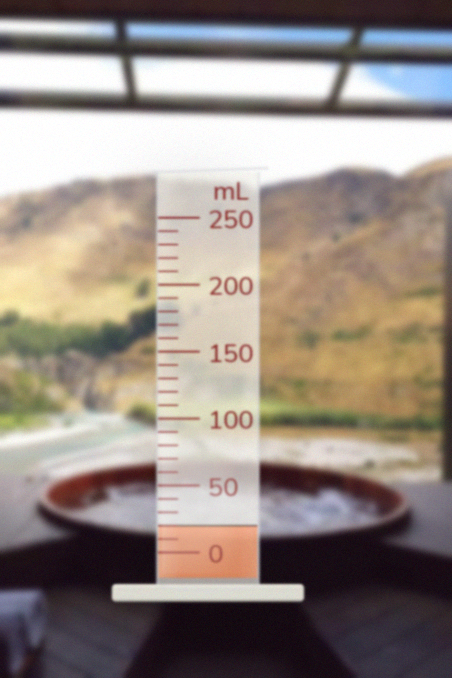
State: 20 mL
